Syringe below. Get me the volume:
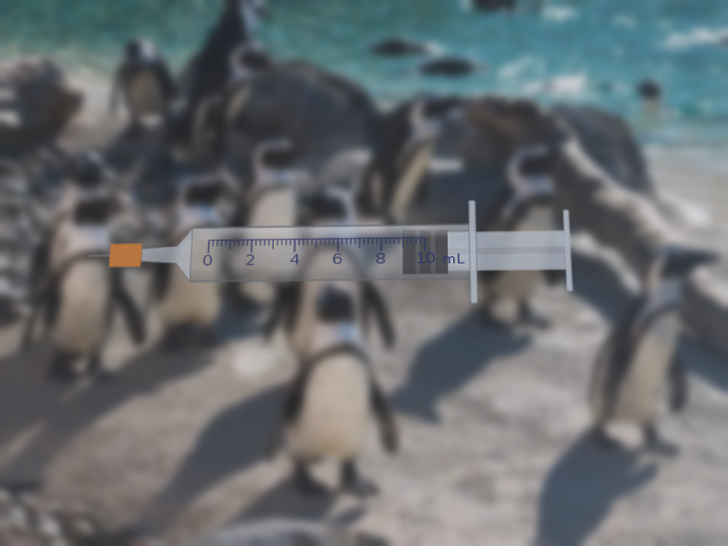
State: 9 mL
